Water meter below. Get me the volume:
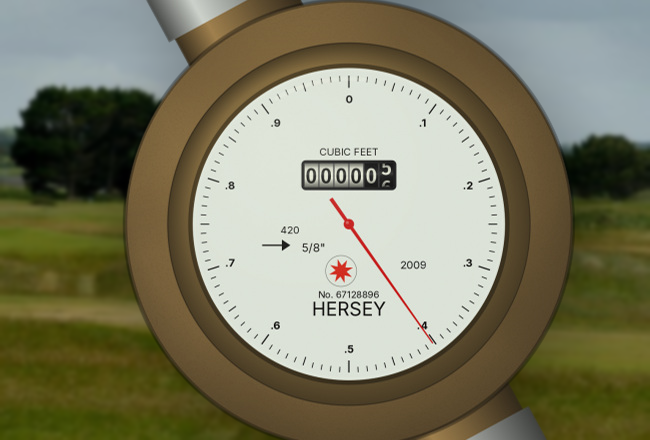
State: 5.40 ft³
